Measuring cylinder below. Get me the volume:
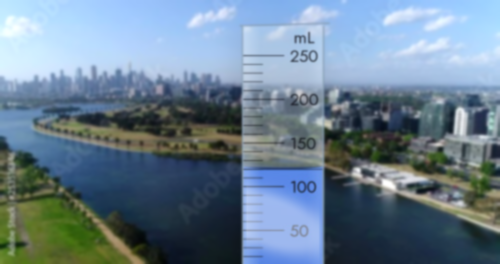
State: 120 mL
